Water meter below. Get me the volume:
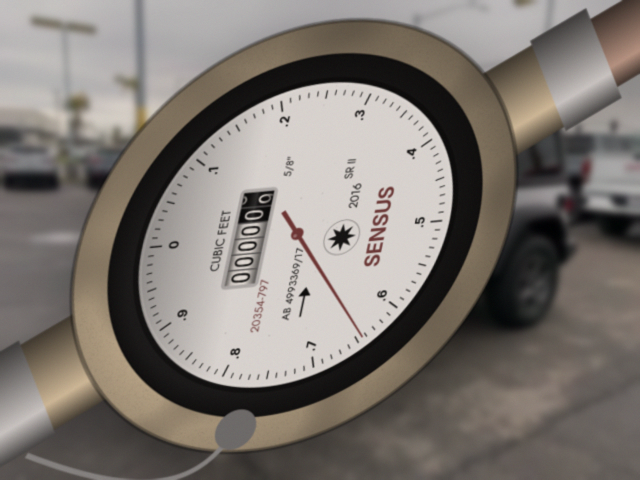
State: 8.64 ft³
